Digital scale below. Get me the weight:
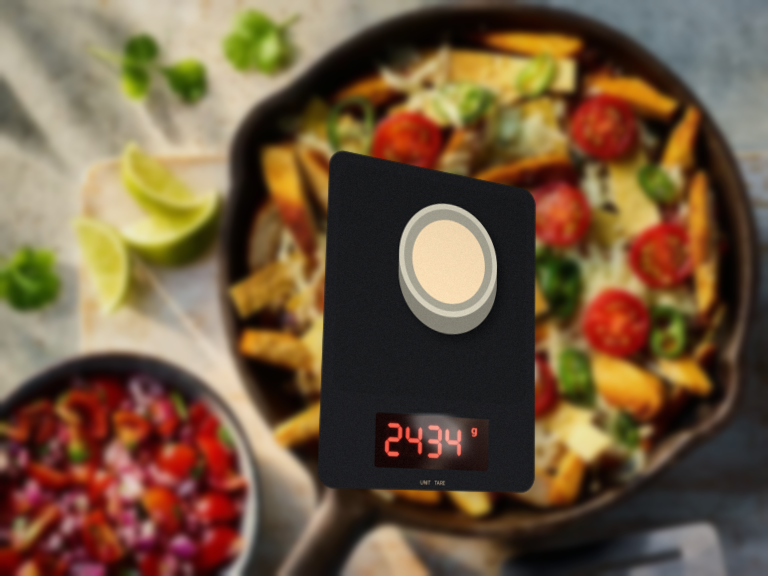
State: 2434 g
